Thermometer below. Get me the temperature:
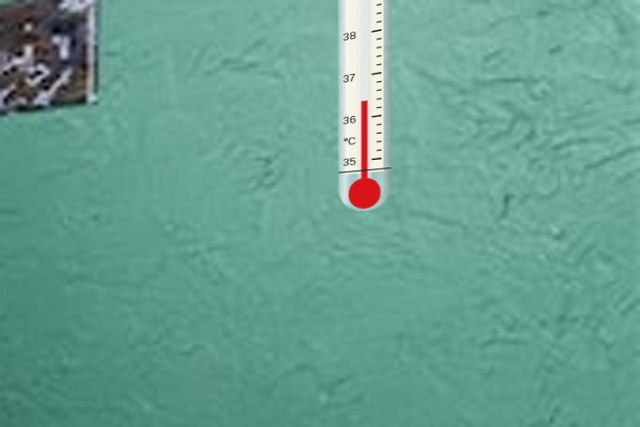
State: 36.4 °C
